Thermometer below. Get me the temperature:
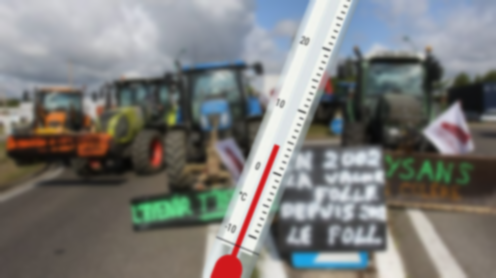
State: 4 °C
